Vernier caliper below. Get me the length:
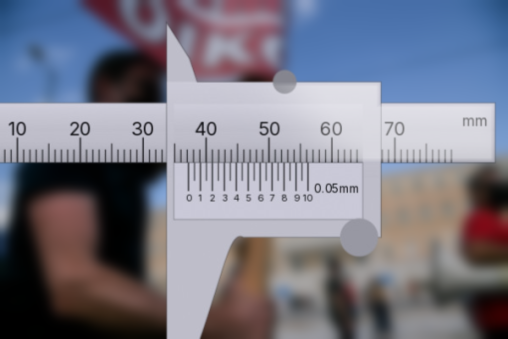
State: 37.2 mm
